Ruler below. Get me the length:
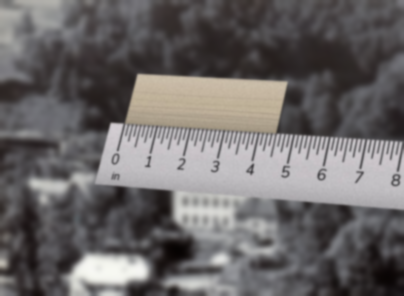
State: 4.5 in
